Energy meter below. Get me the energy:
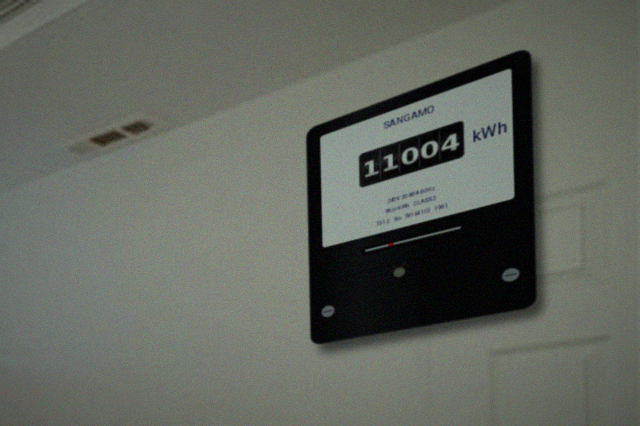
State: 11004 kWh
